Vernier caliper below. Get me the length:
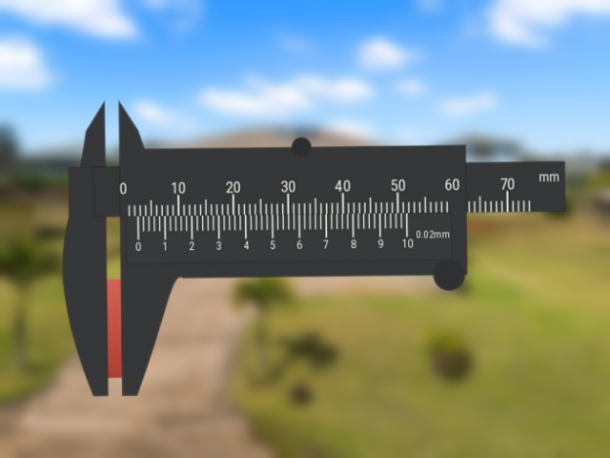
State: 2.6 mm
